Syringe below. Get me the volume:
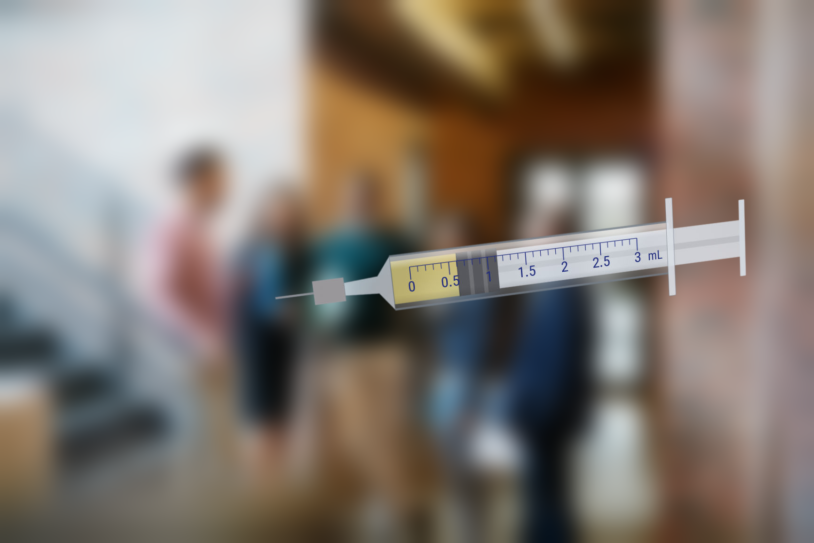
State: 0.6 mL
